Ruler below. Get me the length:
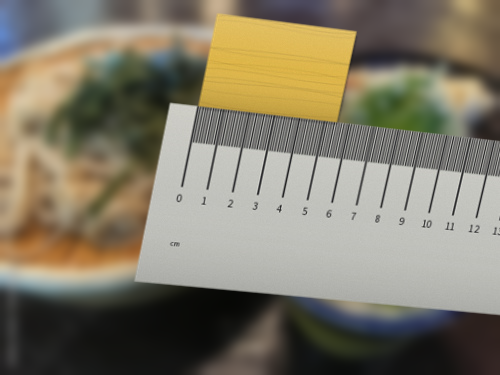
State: 5.5 cm
